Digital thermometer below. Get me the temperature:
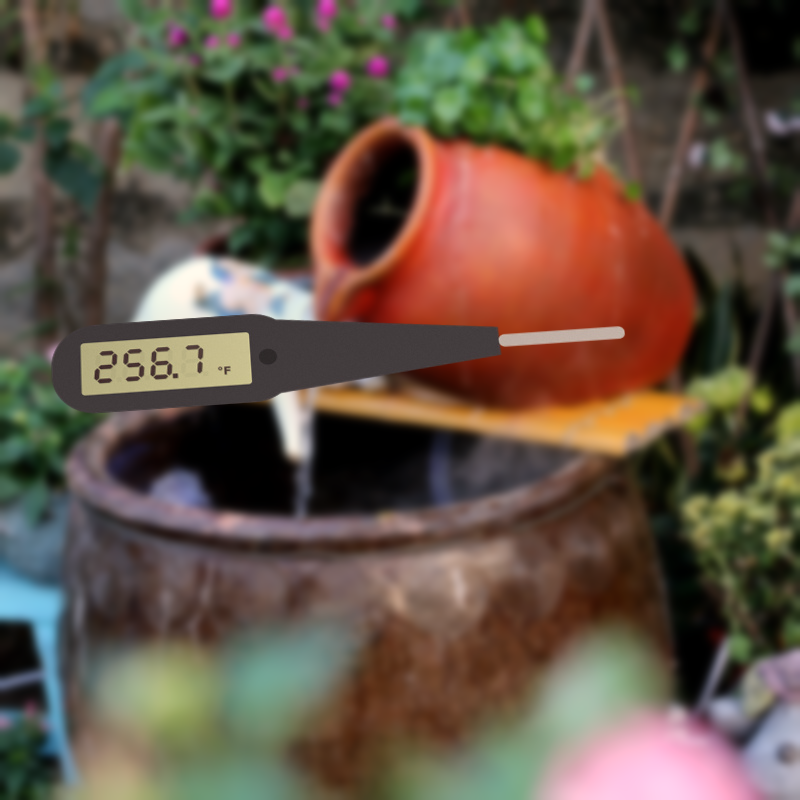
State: 256.7 °F
